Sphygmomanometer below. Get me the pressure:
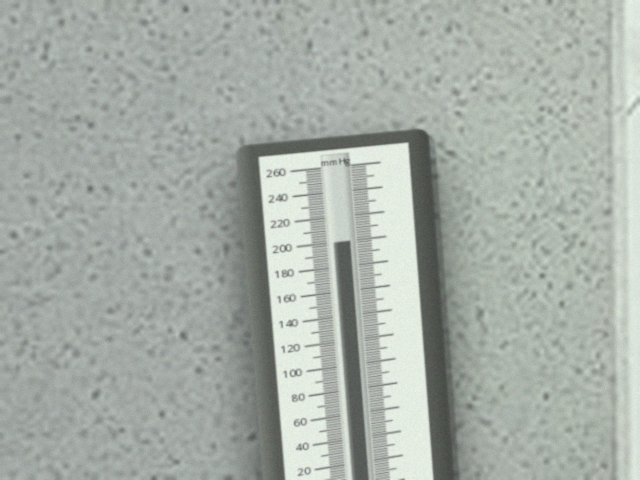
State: 200 mmHg
